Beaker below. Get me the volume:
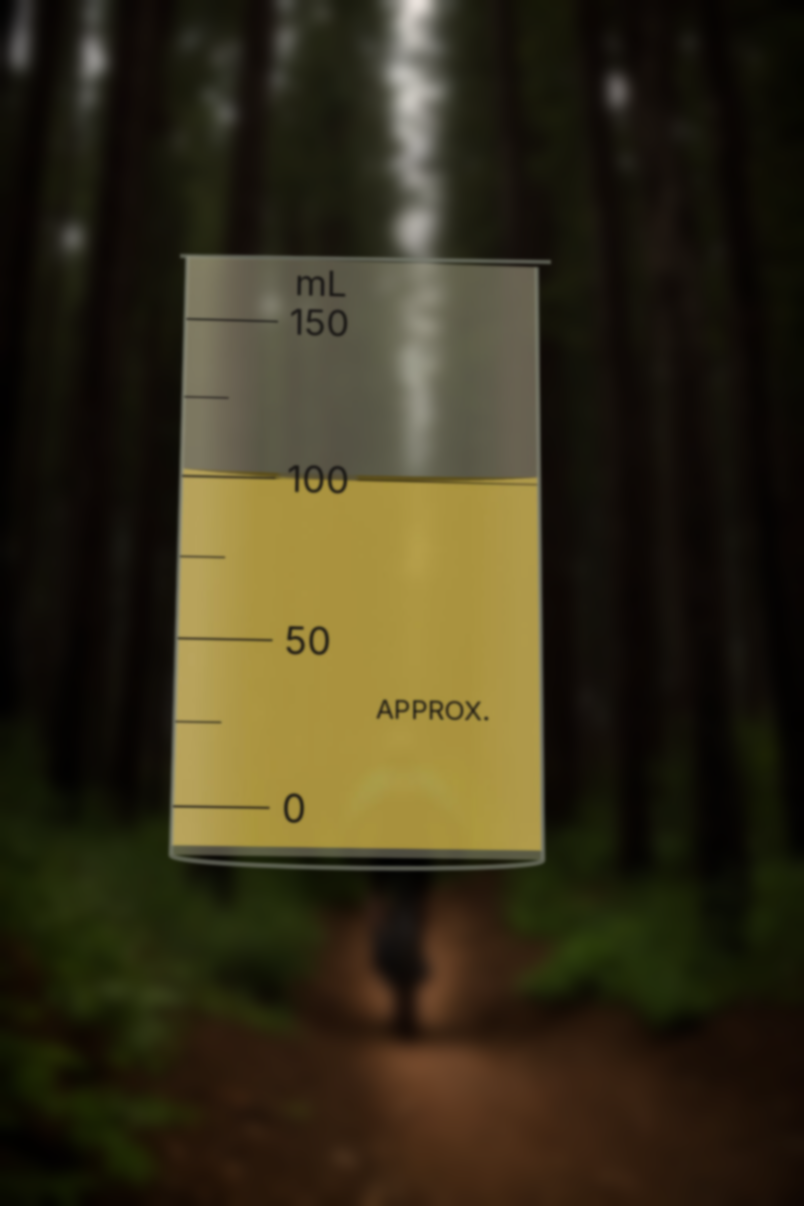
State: 100 mL
